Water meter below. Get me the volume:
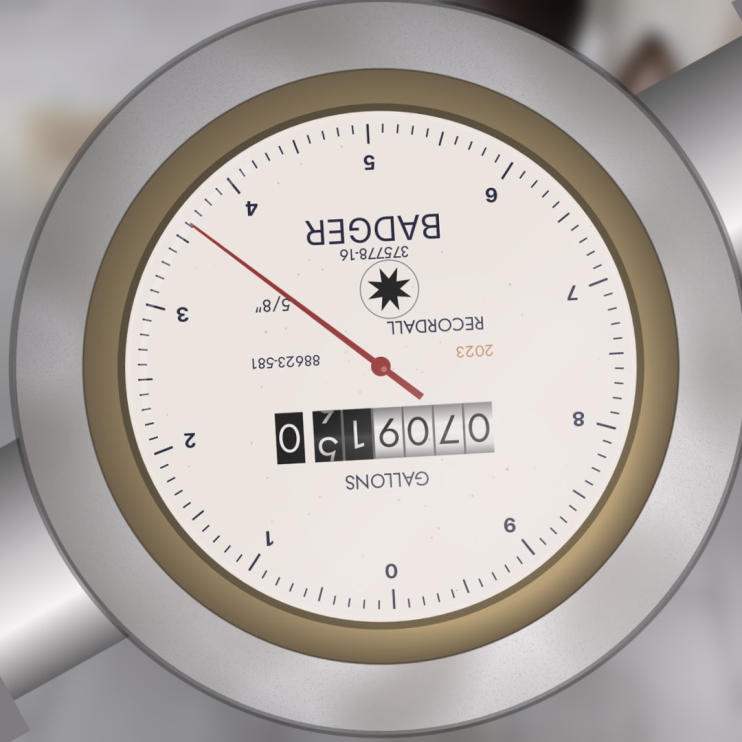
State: 709153.6 gal
